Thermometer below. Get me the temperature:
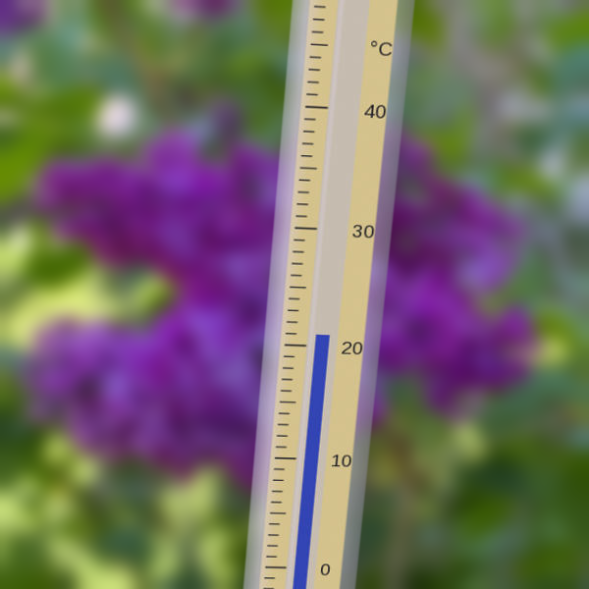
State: 21 °C
